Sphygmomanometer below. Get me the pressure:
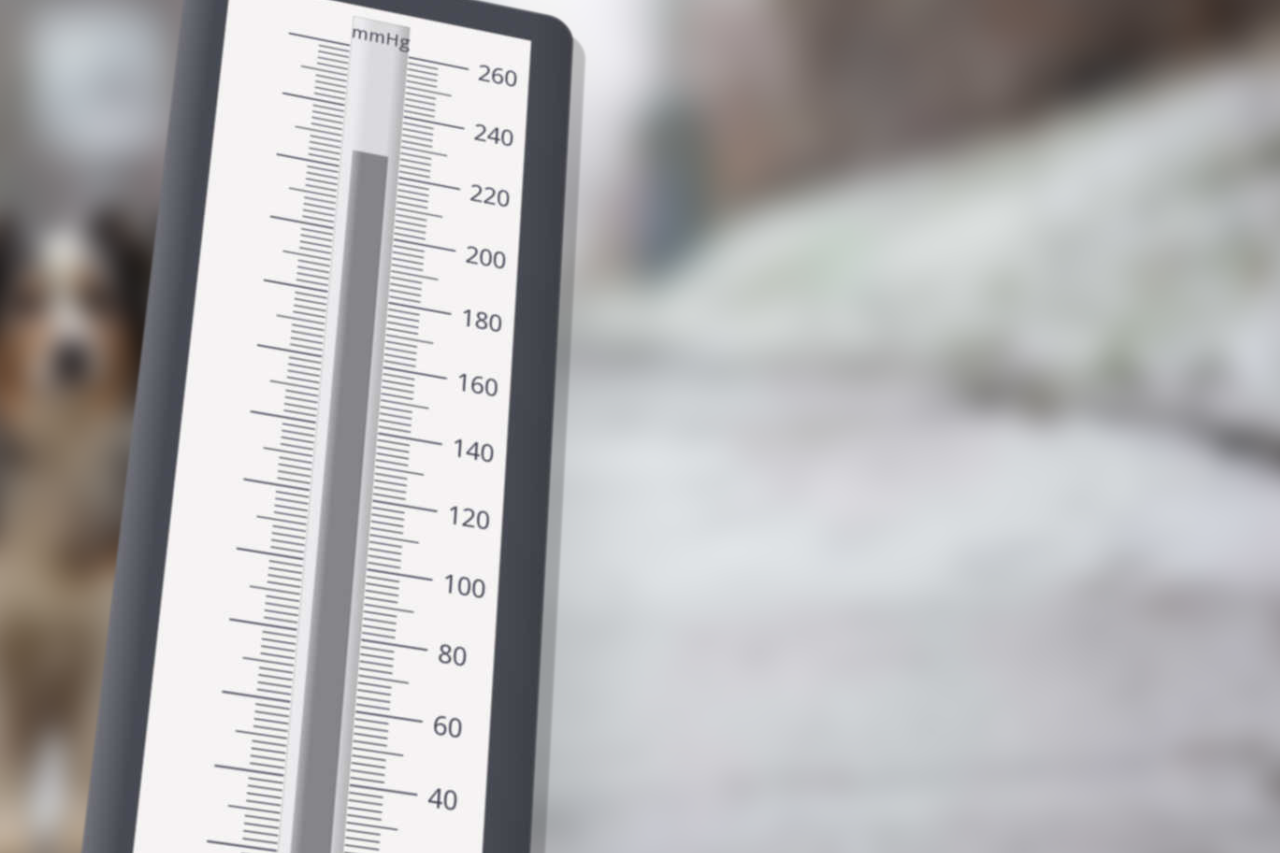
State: 226 mmHg
